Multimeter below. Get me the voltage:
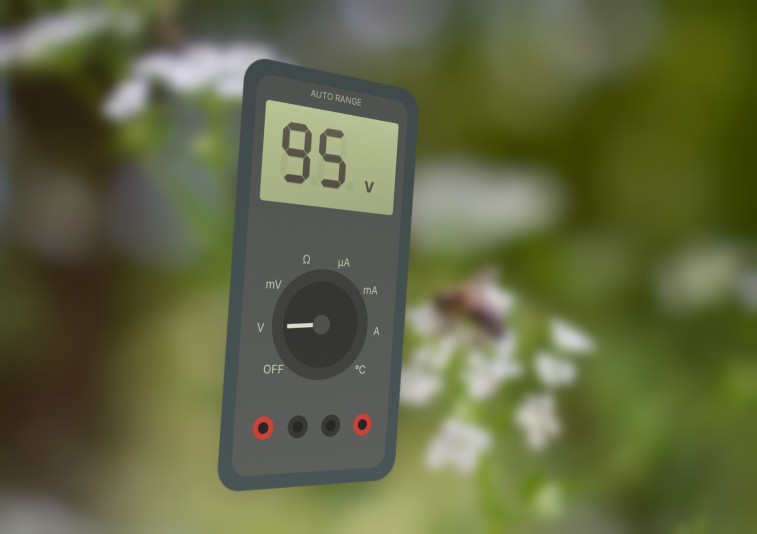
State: 95 V
